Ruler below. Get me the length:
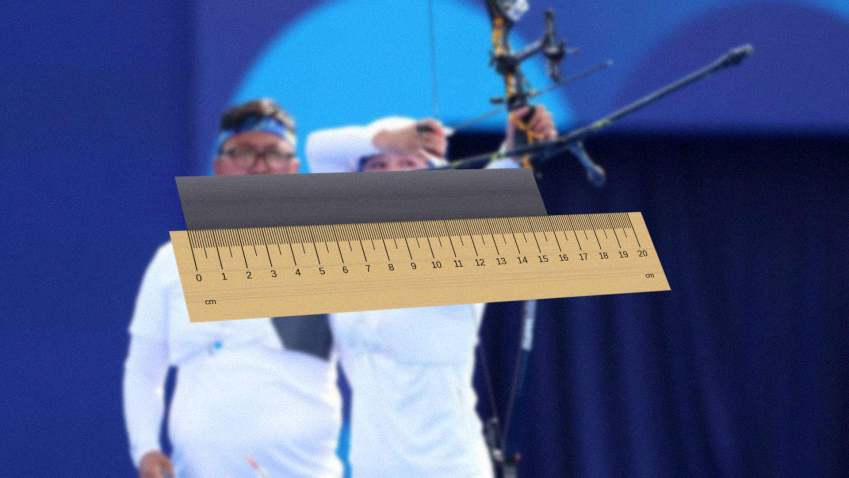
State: 16 cm
